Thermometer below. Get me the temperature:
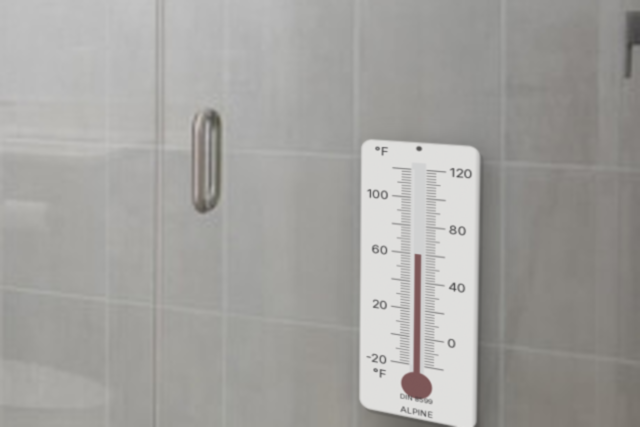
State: 60 °F
